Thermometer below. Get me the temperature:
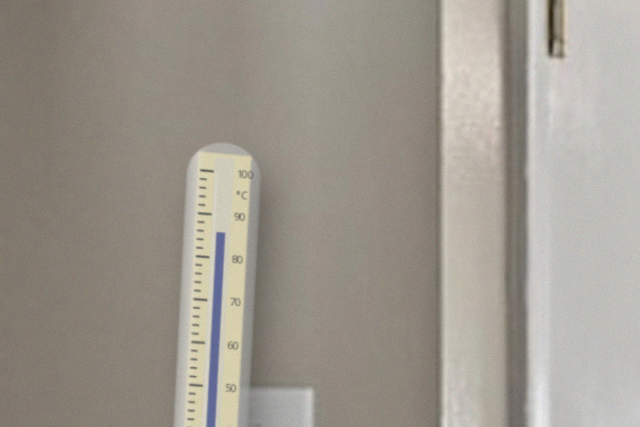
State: 86 °C
